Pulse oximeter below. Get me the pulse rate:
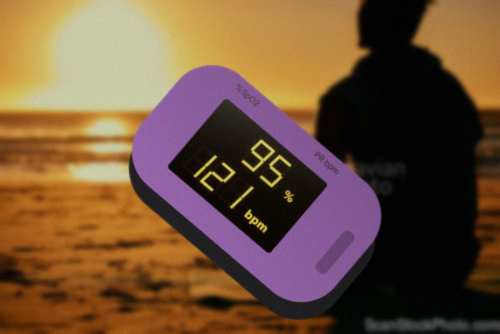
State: 121 bpm
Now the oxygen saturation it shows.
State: 95 %
